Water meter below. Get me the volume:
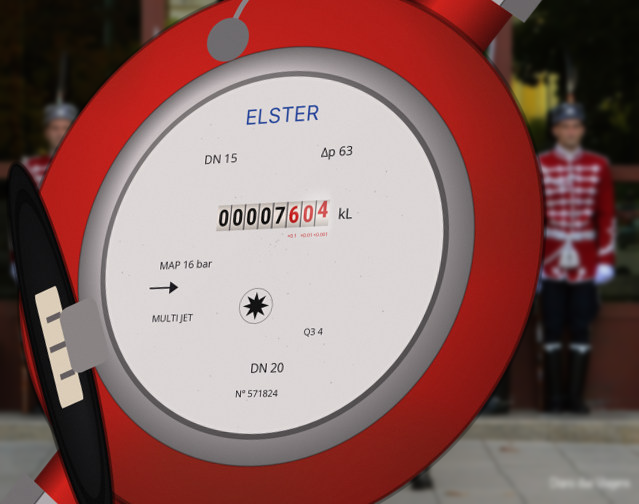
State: 7.604 kL
